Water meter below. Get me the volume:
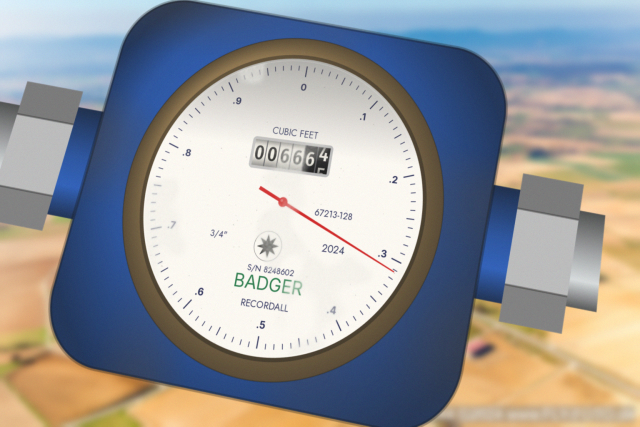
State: 6664.31 ft³
